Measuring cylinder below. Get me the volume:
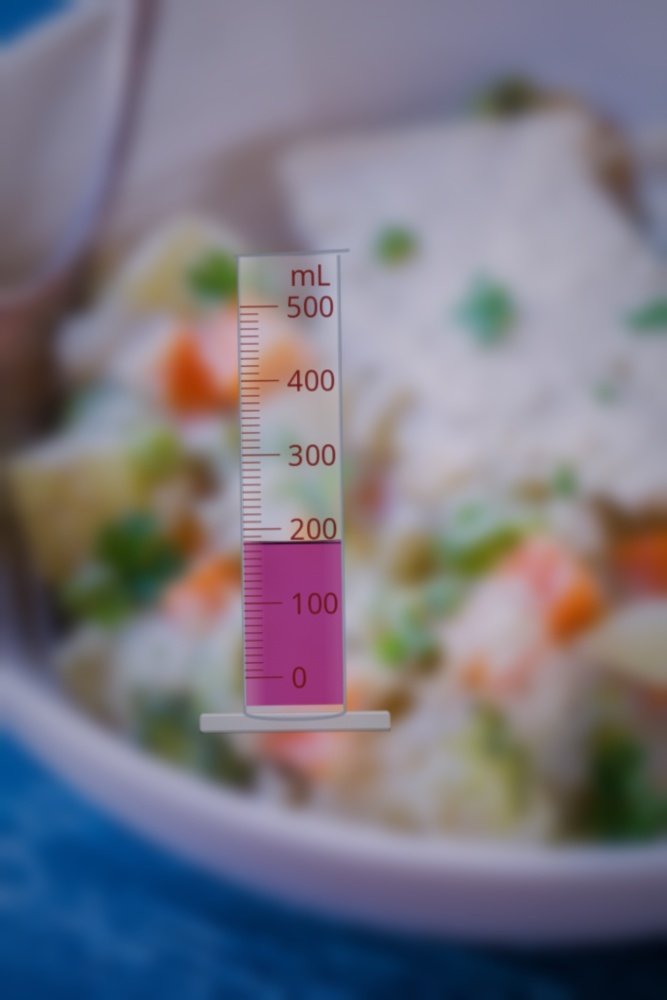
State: 180 mL
